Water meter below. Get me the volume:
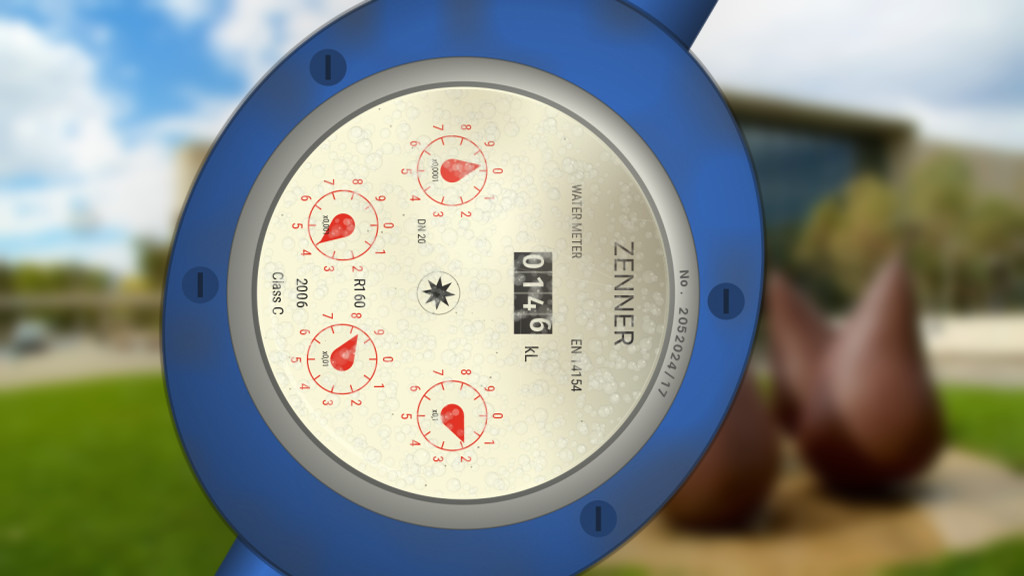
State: 146.1839 kL
